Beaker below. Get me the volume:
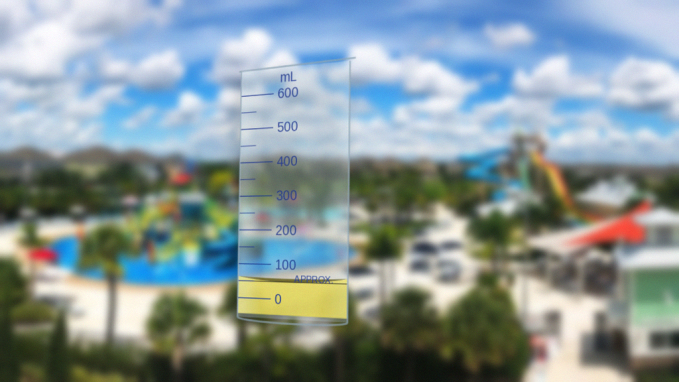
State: 50 mL
